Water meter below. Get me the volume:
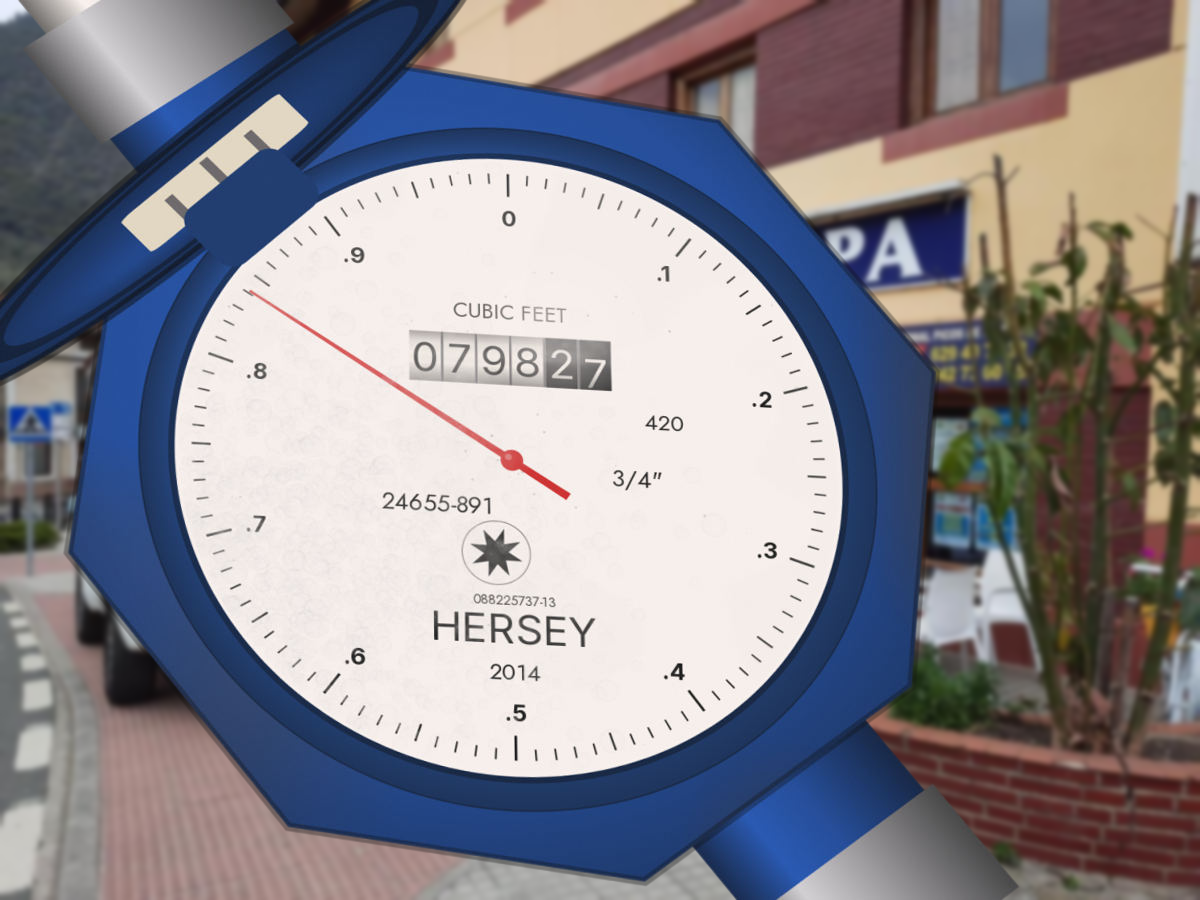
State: 79826.84 ft³
